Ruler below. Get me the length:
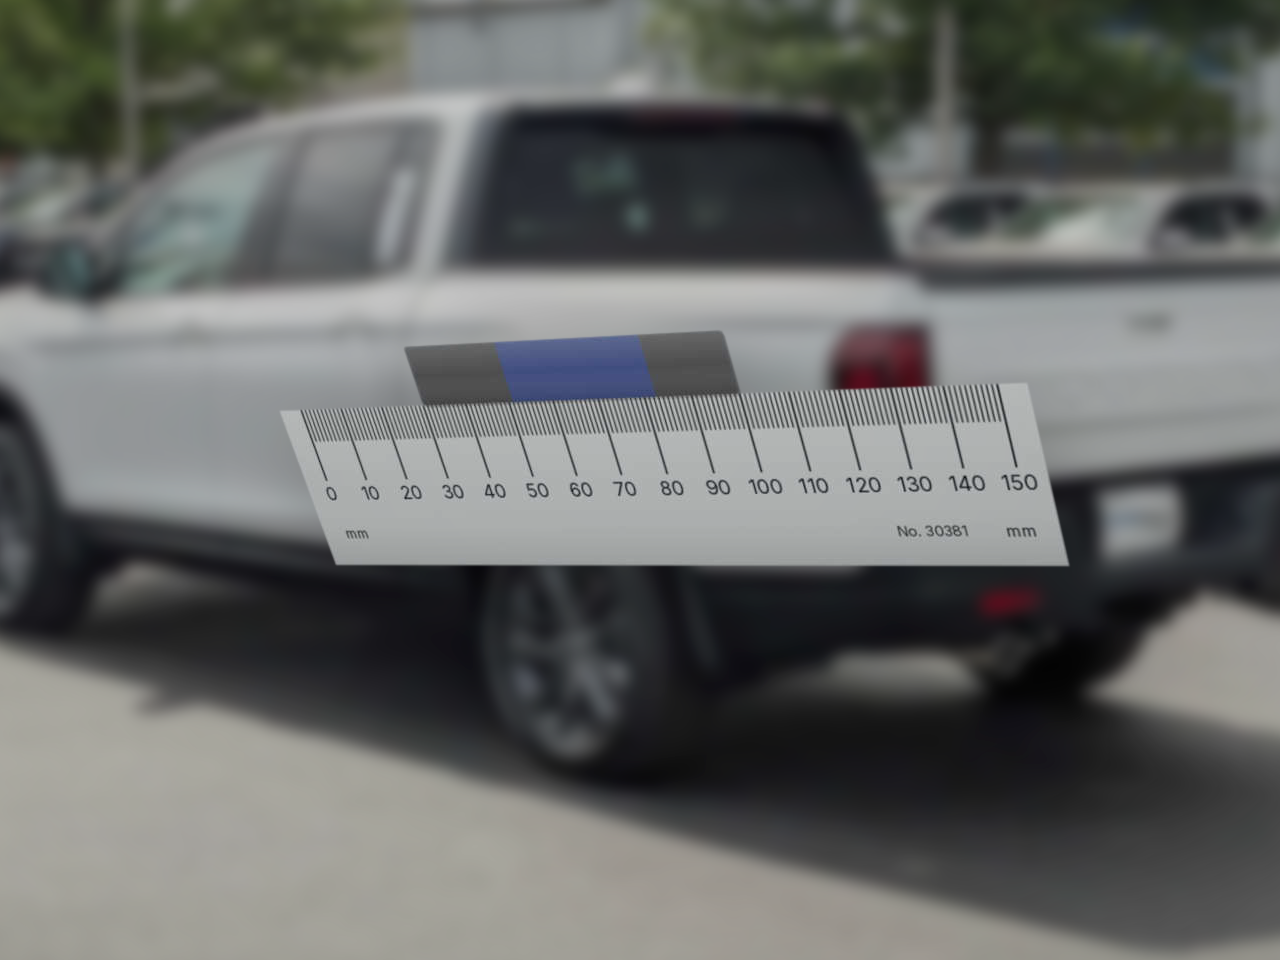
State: 70 mm
